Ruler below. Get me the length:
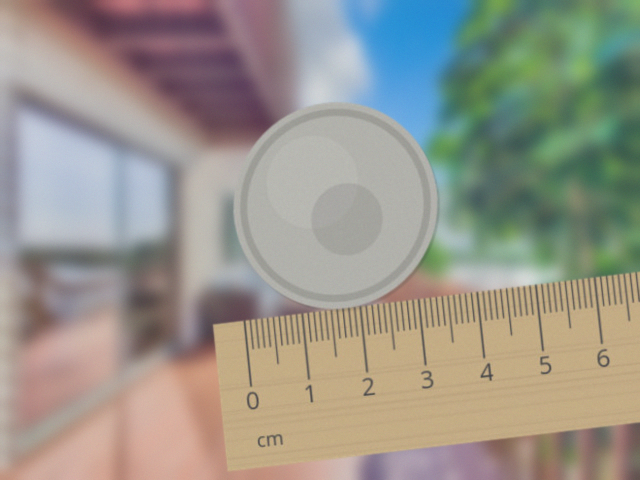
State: 3.5 cm
